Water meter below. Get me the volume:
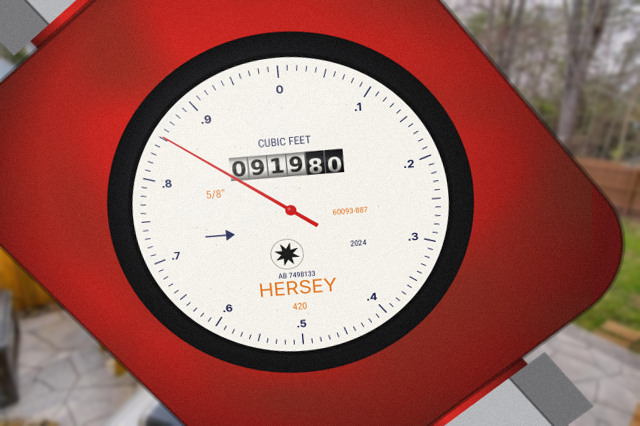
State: 91979.85 ft³
